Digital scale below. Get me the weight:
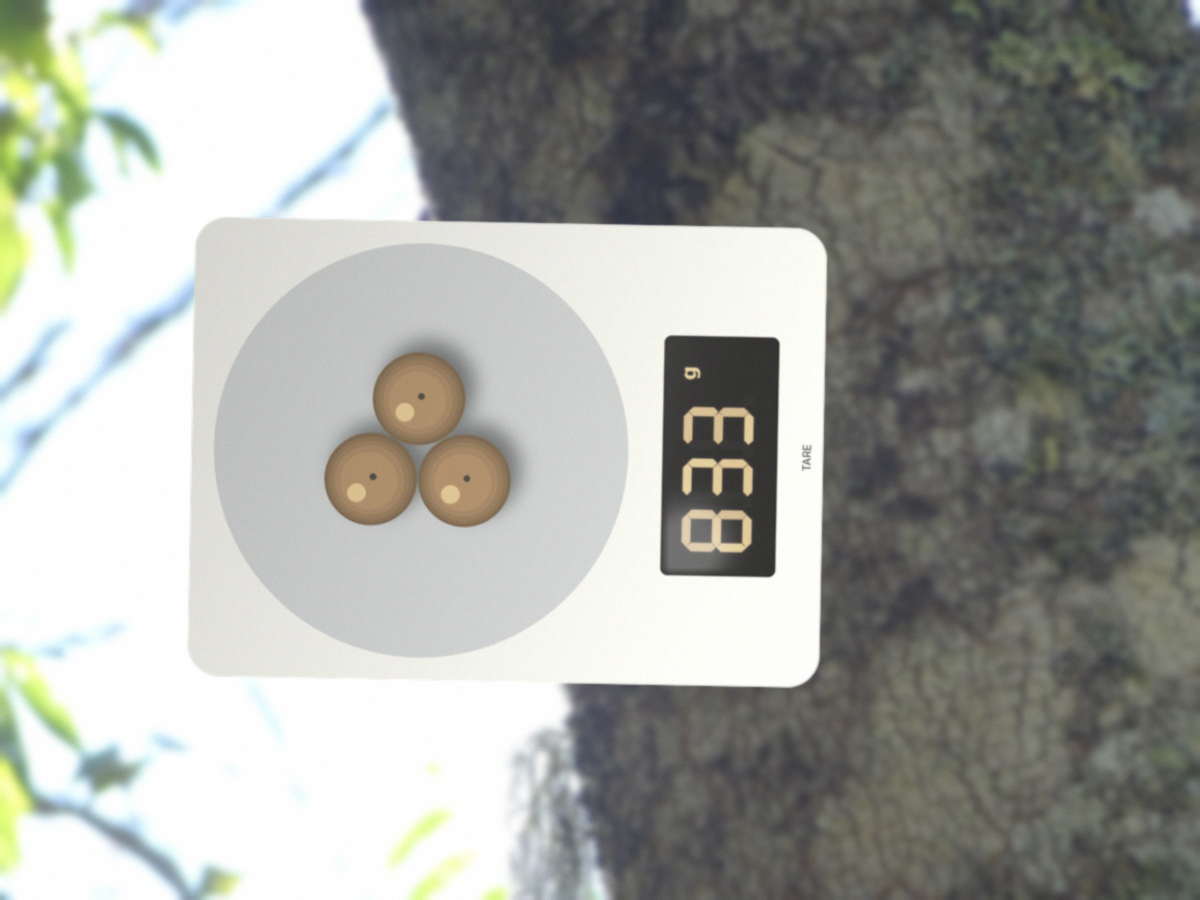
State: 833 g
